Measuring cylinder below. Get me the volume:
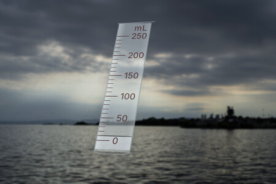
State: 10 mL
